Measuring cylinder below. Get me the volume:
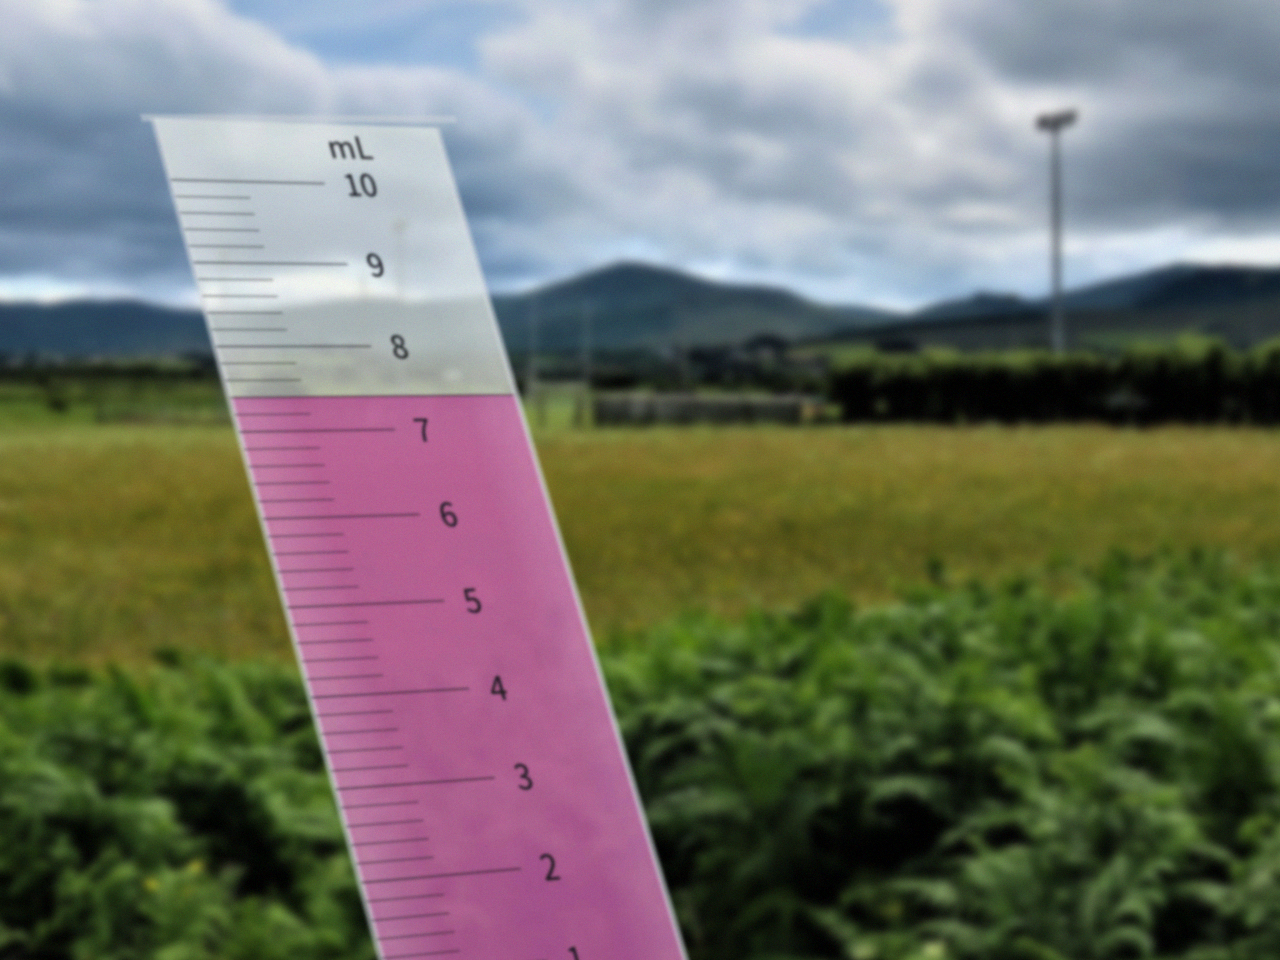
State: 7.4 mL
